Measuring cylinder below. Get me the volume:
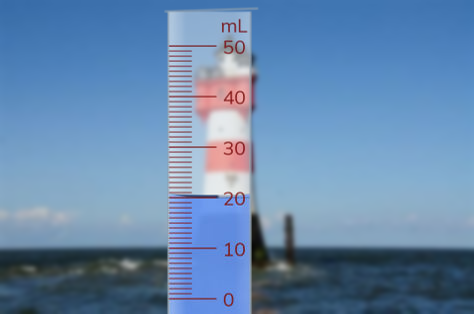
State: 20 mL
